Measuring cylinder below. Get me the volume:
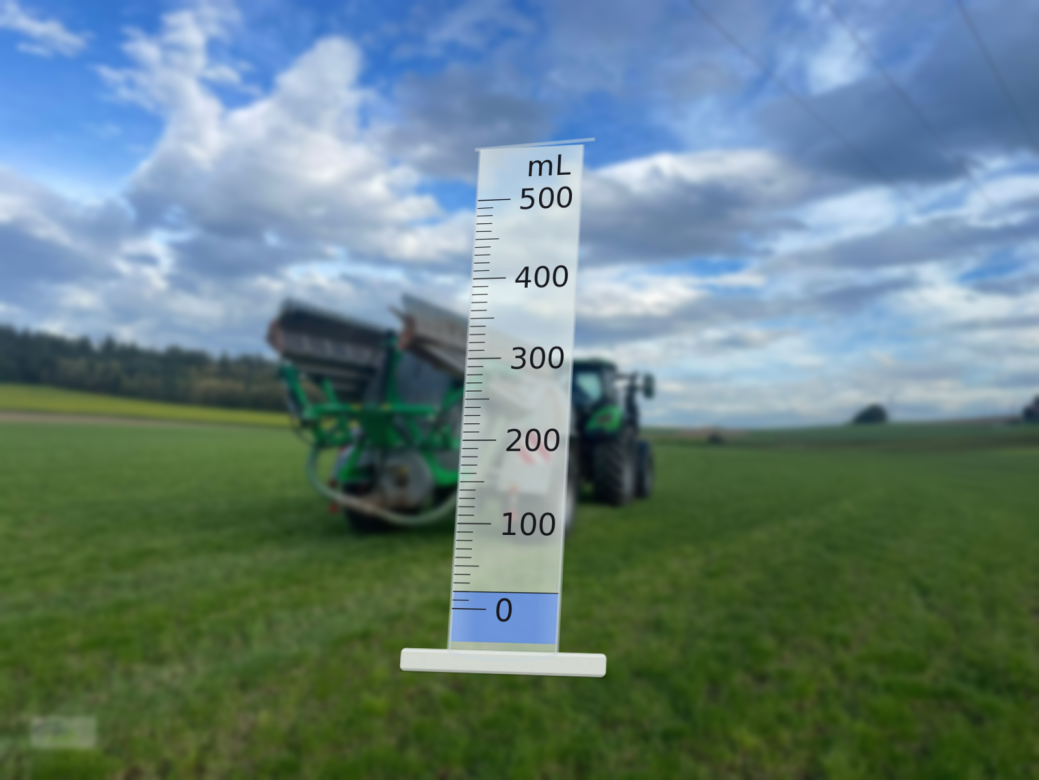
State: 20 mL
